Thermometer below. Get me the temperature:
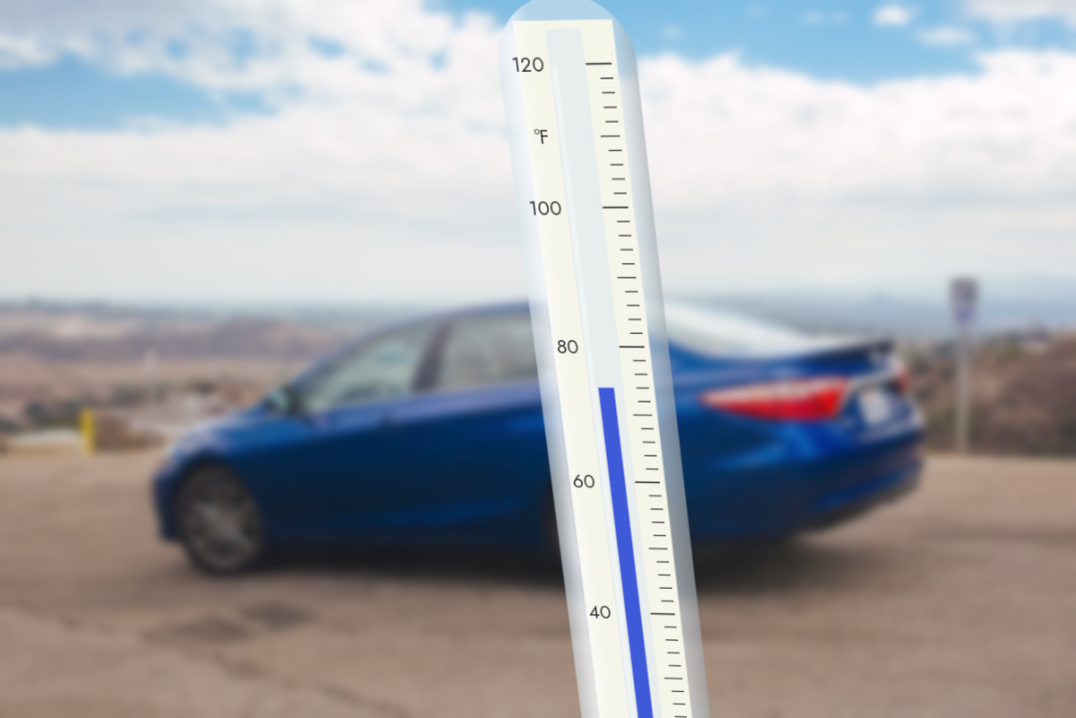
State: 74 °F
